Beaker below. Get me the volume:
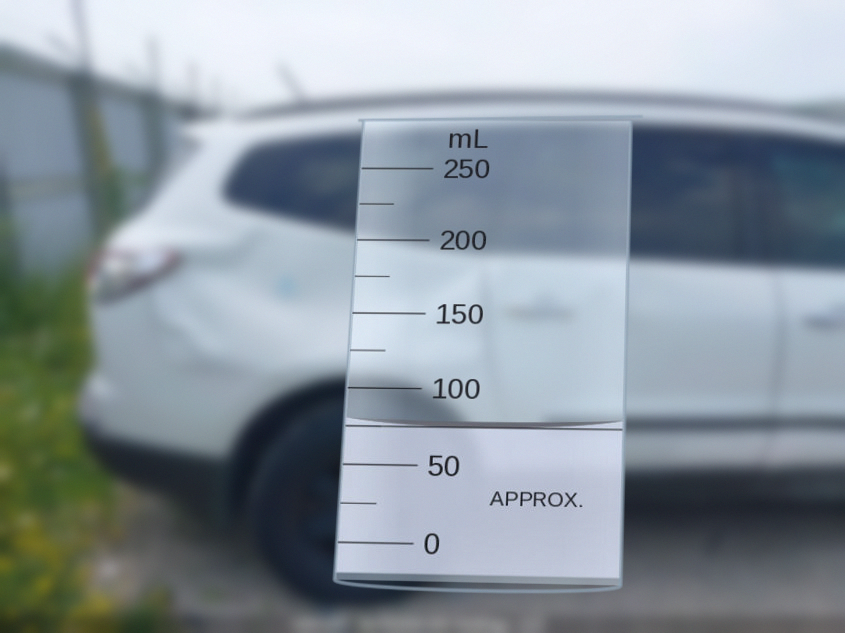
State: 75 mL
